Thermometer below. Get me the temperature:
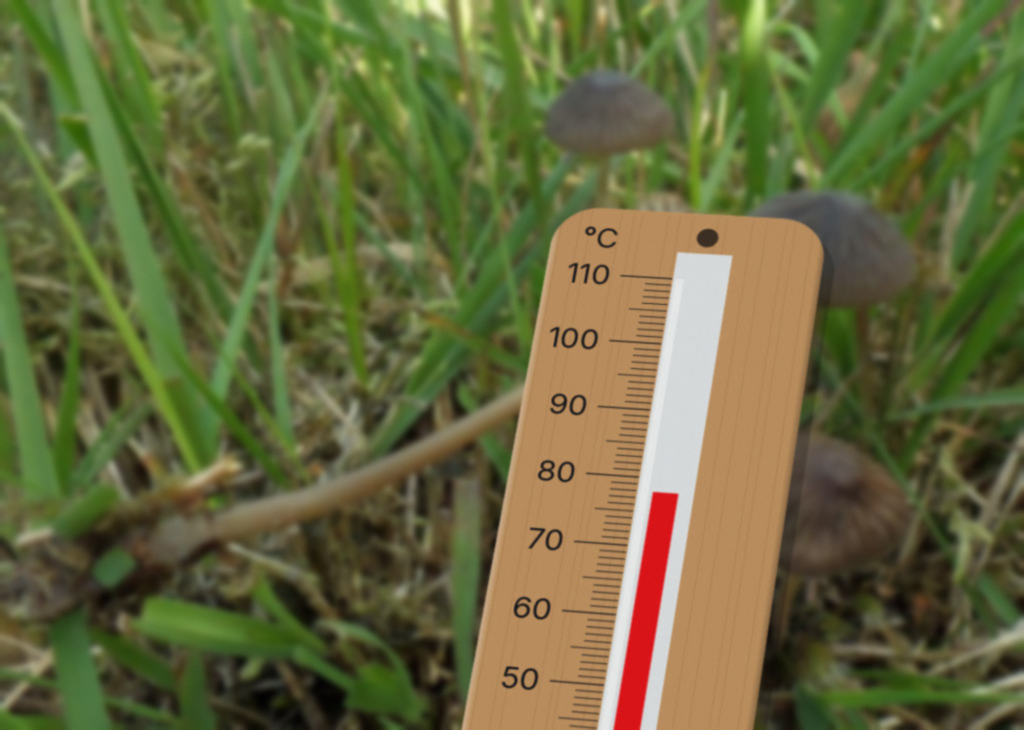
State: 78 °C
